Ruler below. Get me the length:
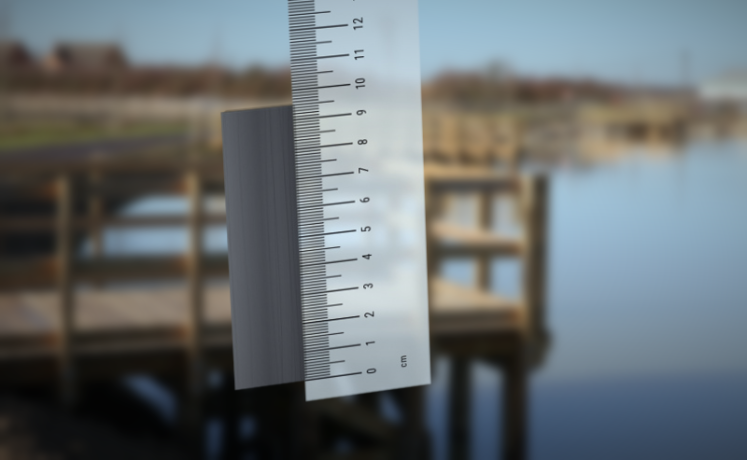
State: 9.5 cm
